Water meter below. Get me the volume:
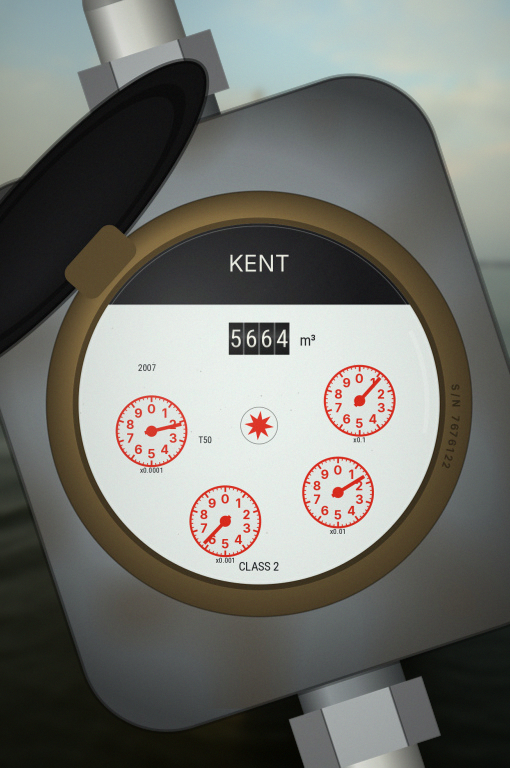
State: 5664.1162 m³
